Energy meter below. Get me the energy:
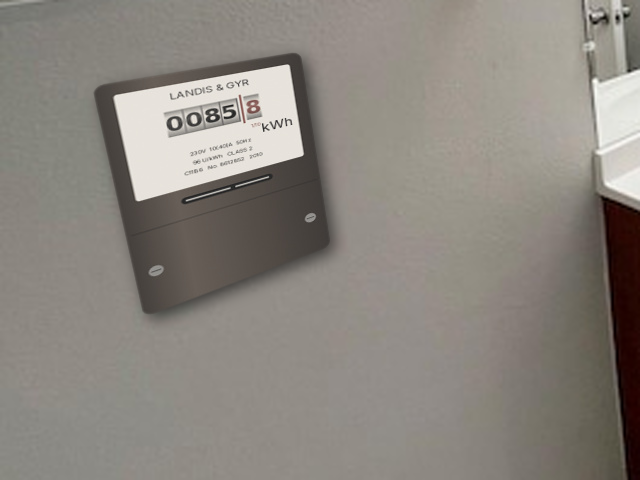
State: 85.8 kWh
